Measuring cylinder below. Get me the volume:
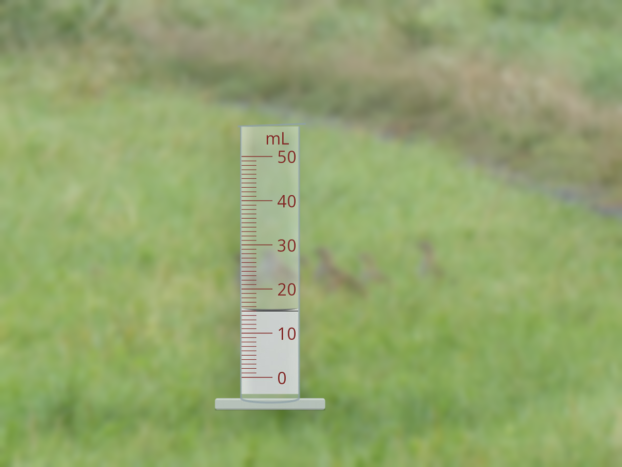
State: 15 mL
